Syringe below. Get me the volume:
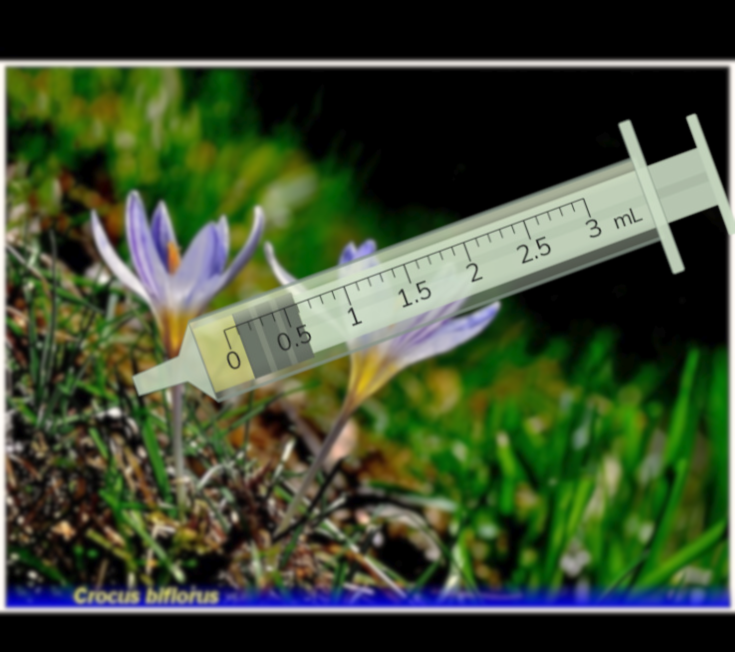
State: 0.1 mL
